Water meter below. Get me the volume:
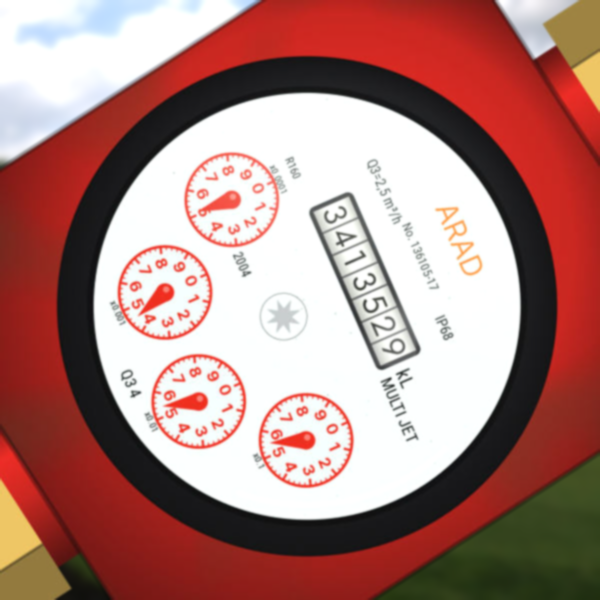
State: 3413529.5545 kL
